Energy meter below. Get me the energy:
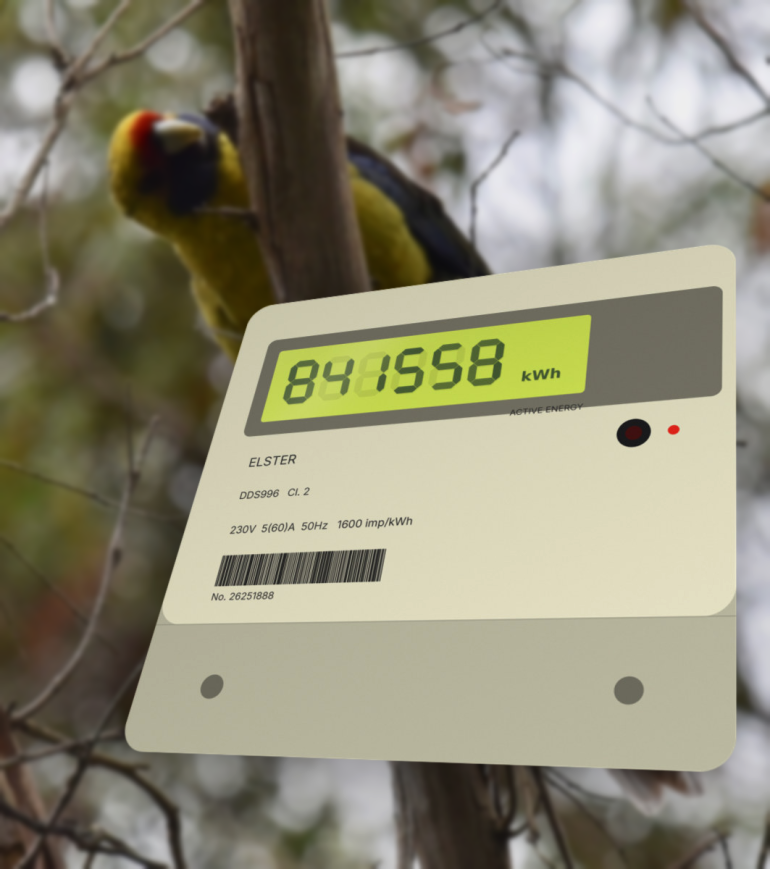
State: 841558 kWh
